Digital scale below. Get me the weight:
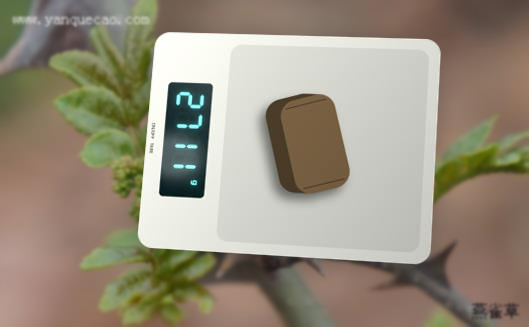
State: 2711 g
